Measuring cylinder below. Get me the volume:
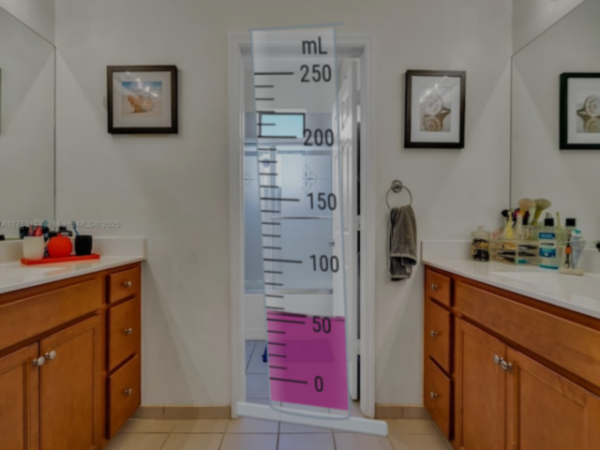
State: 55 mL
